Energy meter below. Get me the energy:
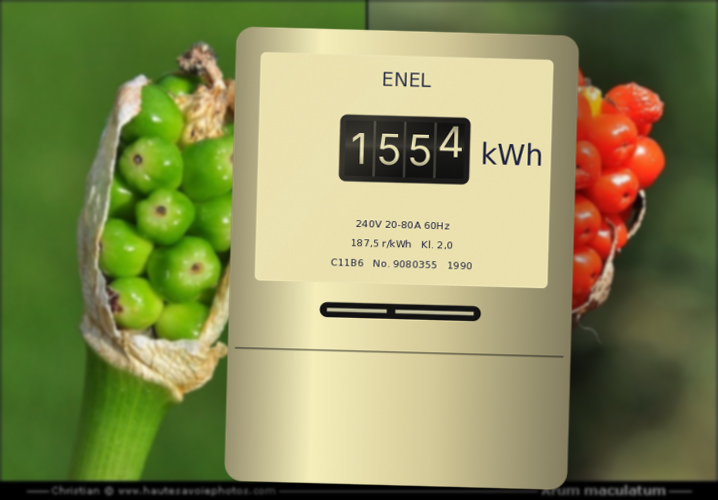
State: 1554 kWh
